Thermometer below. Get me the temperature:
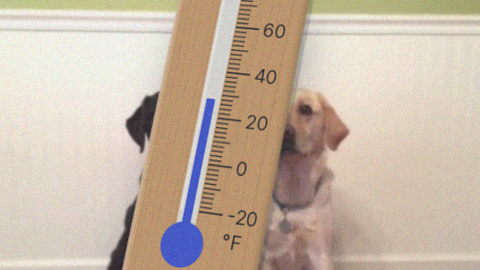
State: 28 °F
